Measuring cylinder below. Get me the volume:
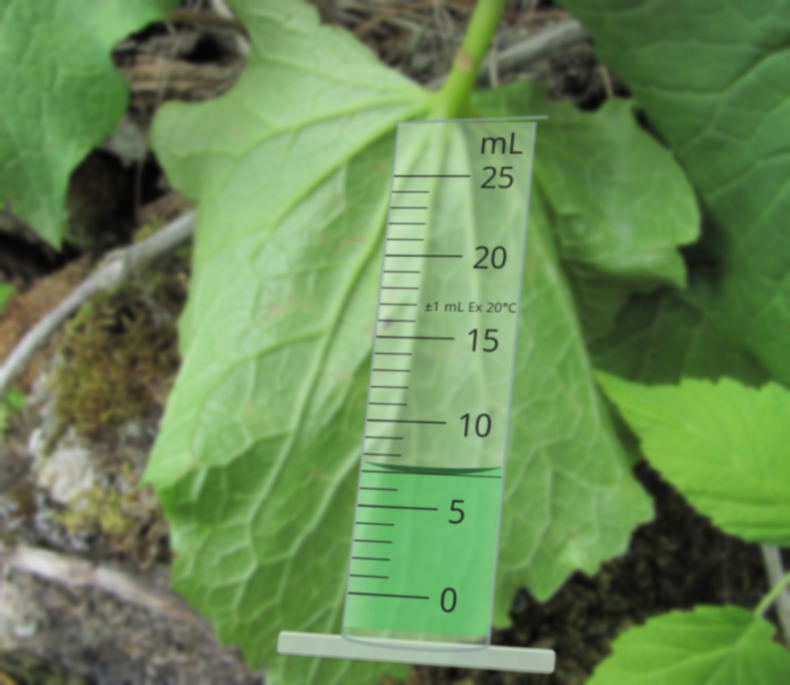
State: 7 mL
